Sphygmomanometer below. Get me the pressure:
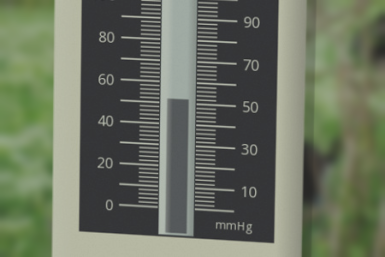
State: 52 mmHg
